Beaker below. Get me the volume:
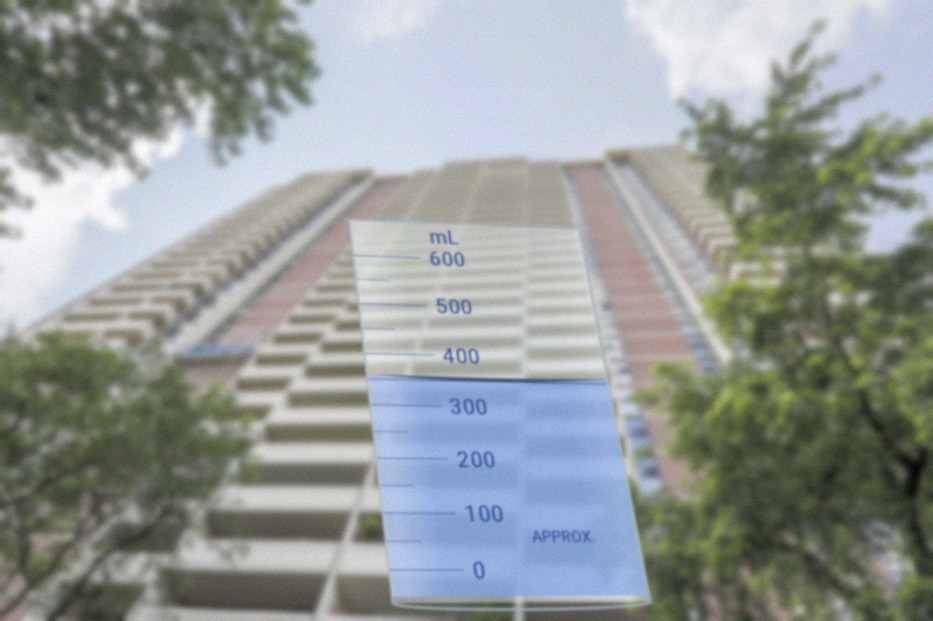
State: 350 mL
